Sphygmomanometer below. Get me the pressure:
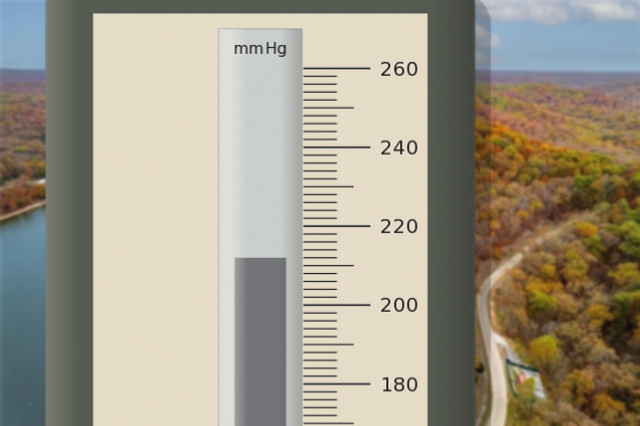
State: 212 mmHg
